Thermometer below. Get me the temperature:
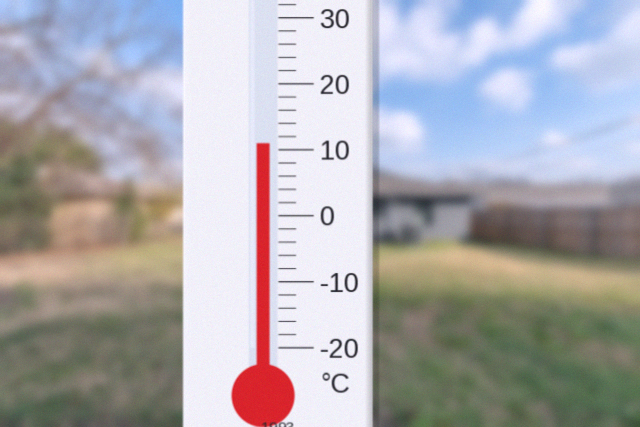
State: 11 °C
